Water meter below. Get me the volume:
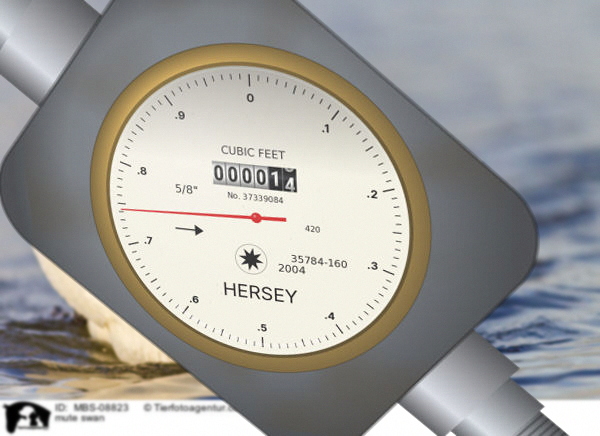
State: 13.74 ft³
